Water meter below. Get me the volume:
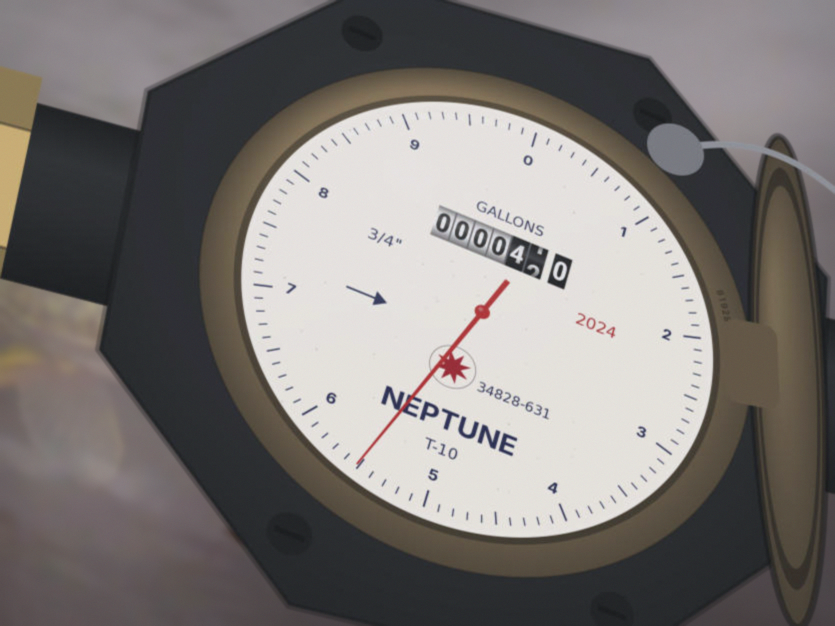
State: 415.5 gal
